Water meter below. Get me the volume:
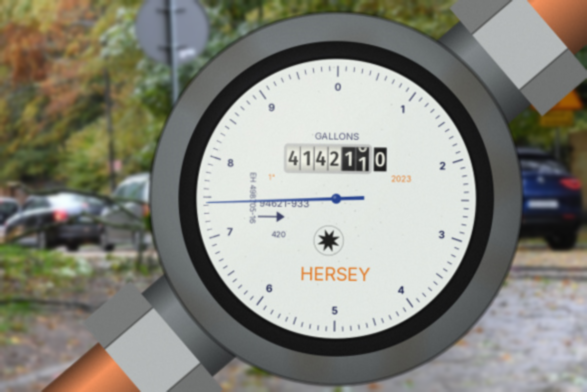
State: 4142107.4 gal
